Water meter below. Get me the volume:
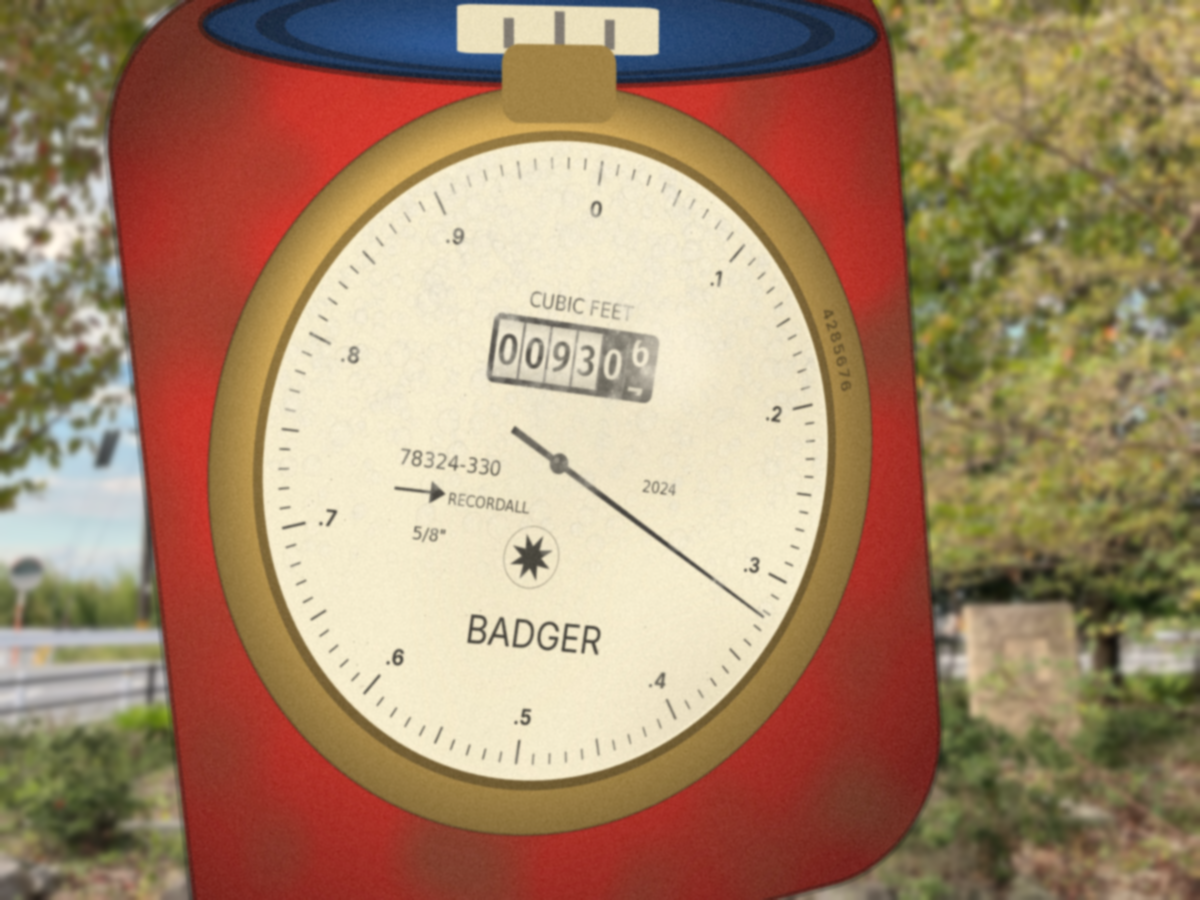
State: 9306.32 ft³
